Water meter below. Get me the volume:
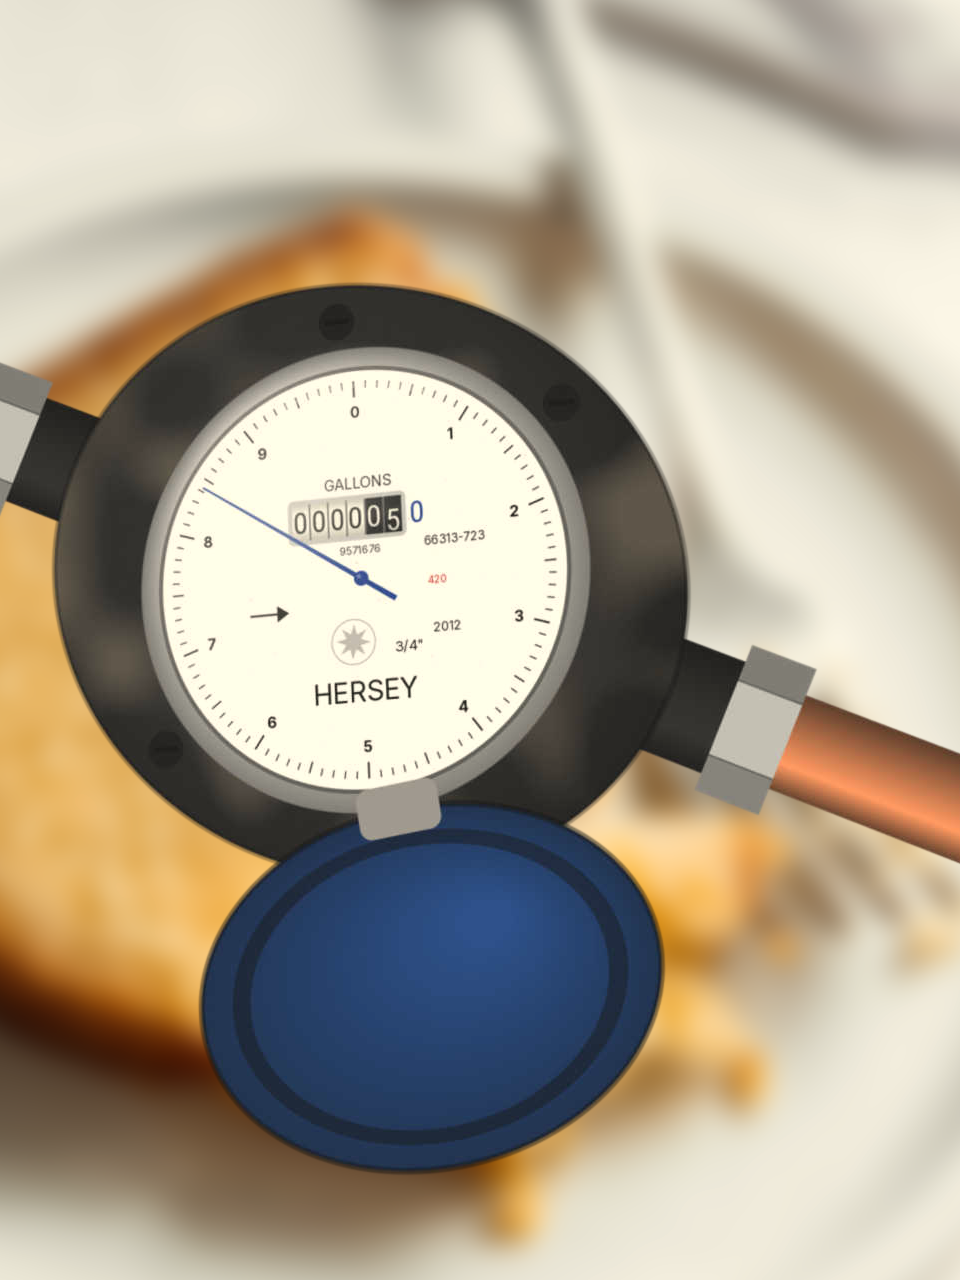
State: 48.4 gal
